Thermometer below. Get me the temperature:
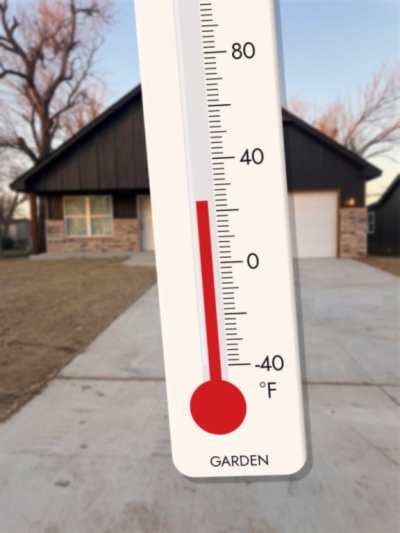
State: 24 °F
